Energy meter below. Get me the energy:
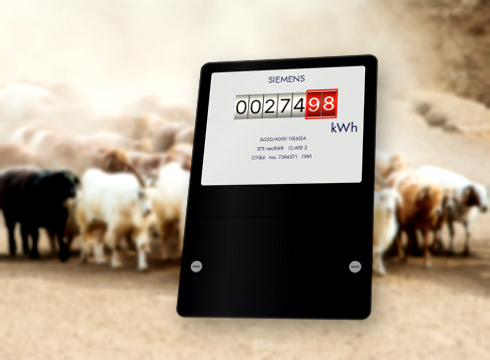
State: 274.98 kWh
